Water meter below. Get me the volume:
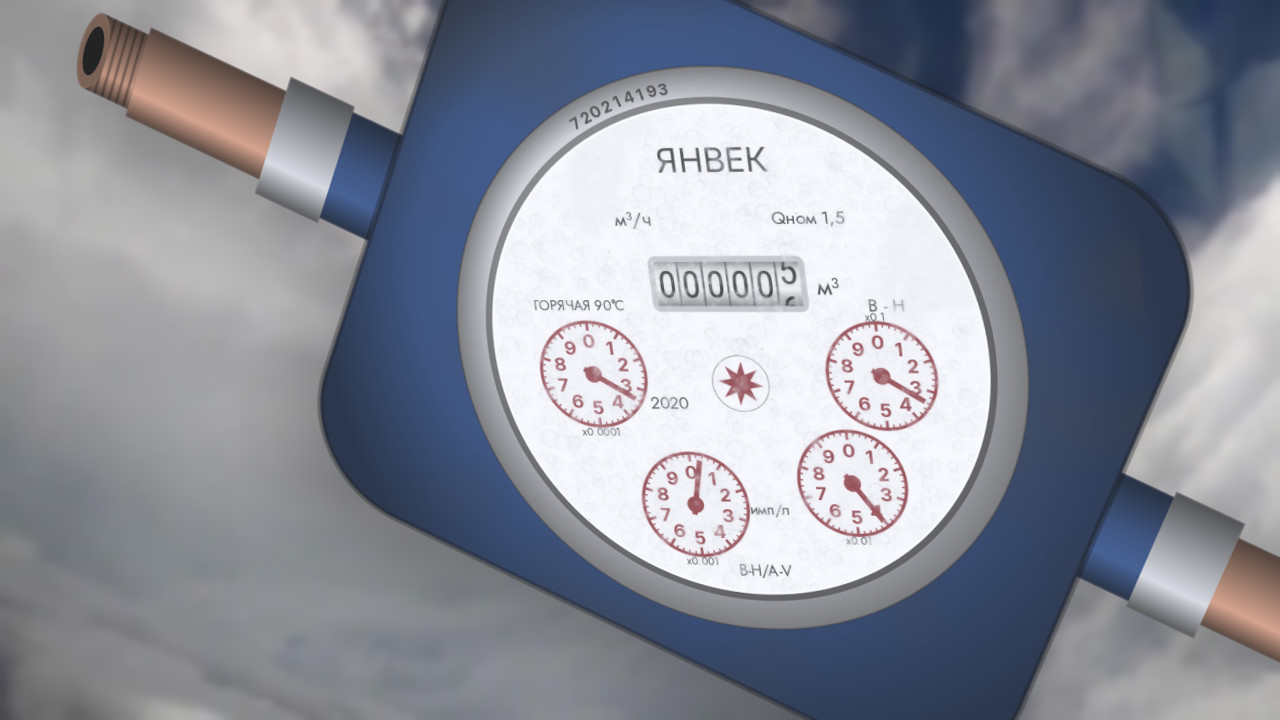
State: 5.3403 m³
